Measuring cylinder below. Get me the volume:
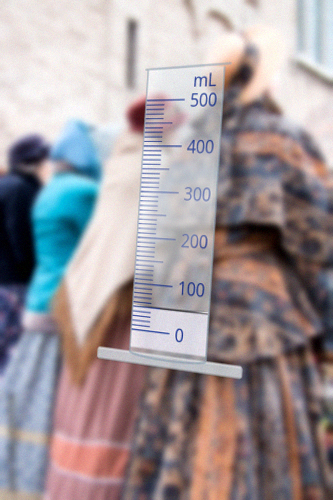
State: 50 mL
